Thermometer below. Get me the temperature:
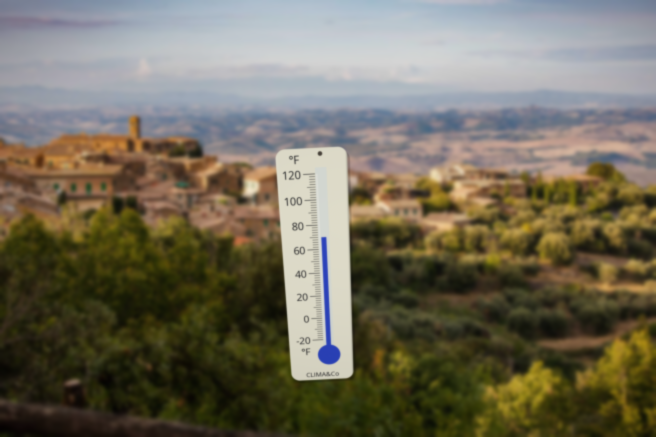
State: 70 °F
